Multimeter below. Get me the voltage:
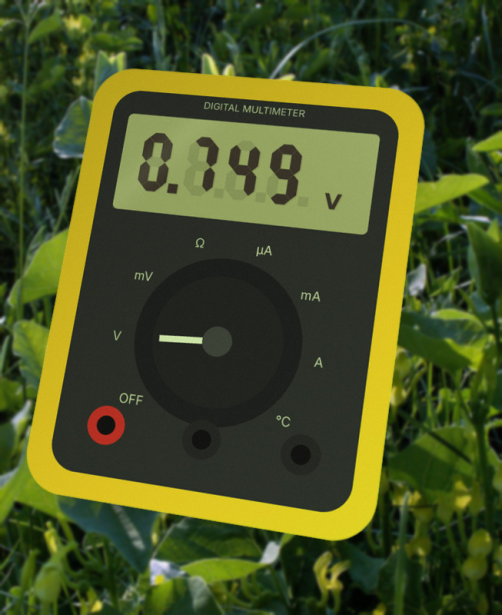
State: 0.749 V
